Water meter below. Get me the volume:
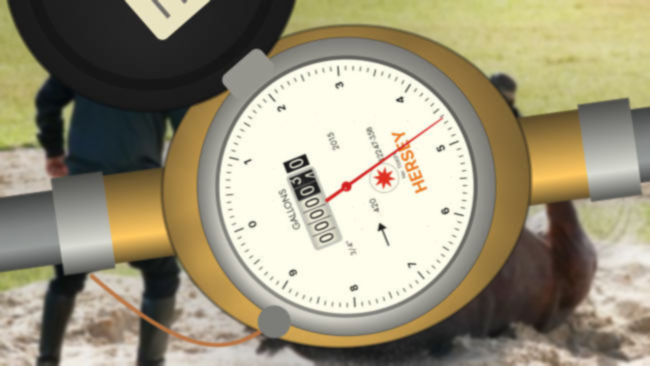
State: 34.6 gal
